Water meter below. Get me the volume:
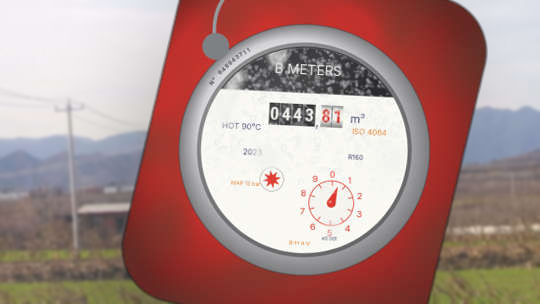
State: 443.810 m³
